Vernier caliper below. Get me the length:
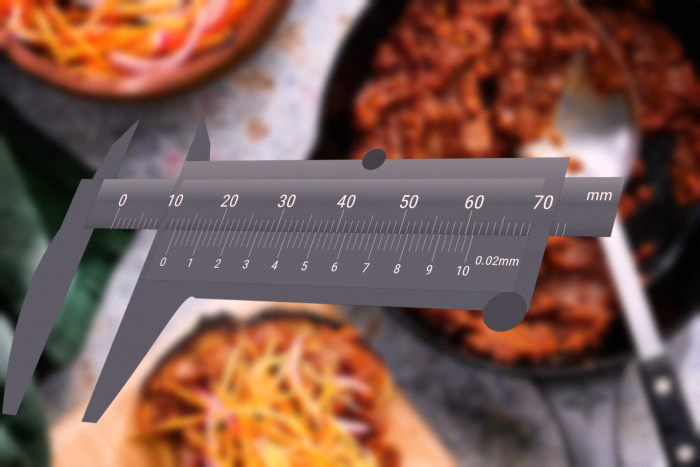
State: 12.2 mm
